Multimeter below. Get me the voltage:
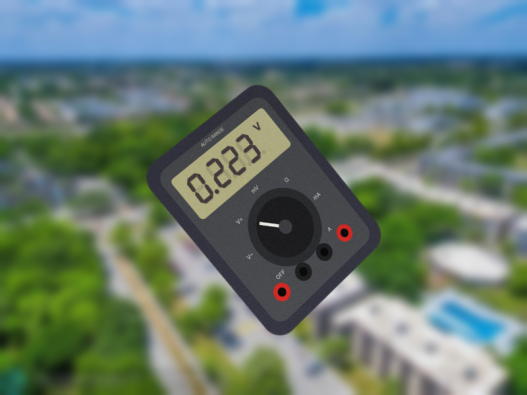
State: 0.223 V
